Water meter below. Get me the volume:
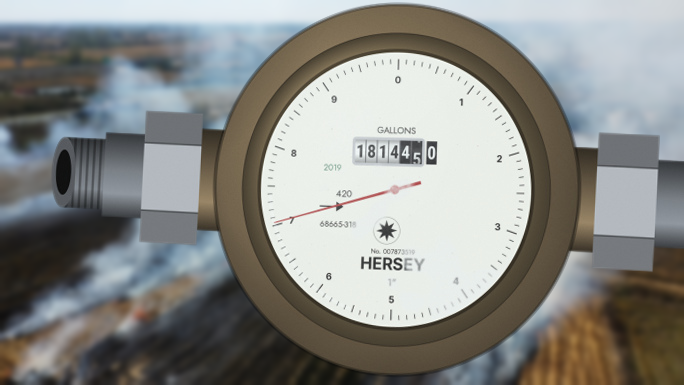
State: 1814447.0 gal
